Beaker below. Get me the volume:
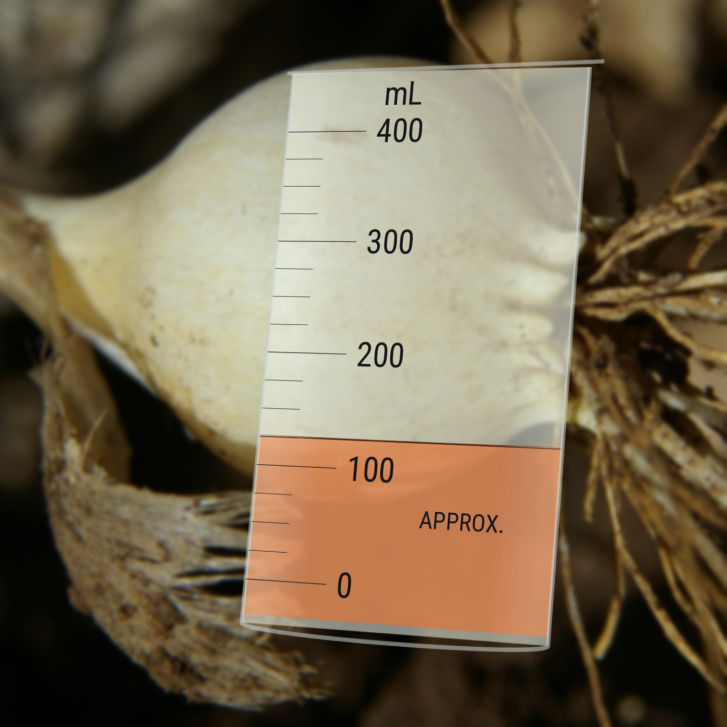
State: 125 mL
